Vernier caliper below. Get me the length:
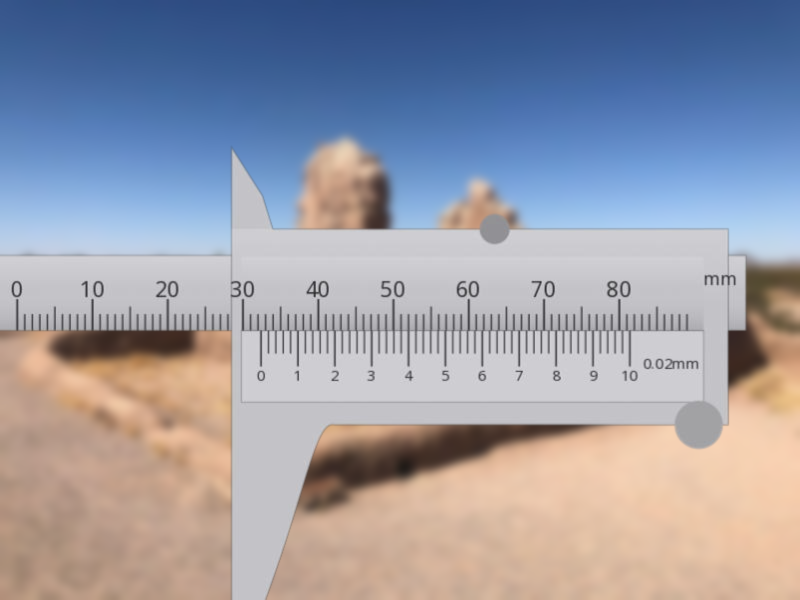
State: 32.4 mm
